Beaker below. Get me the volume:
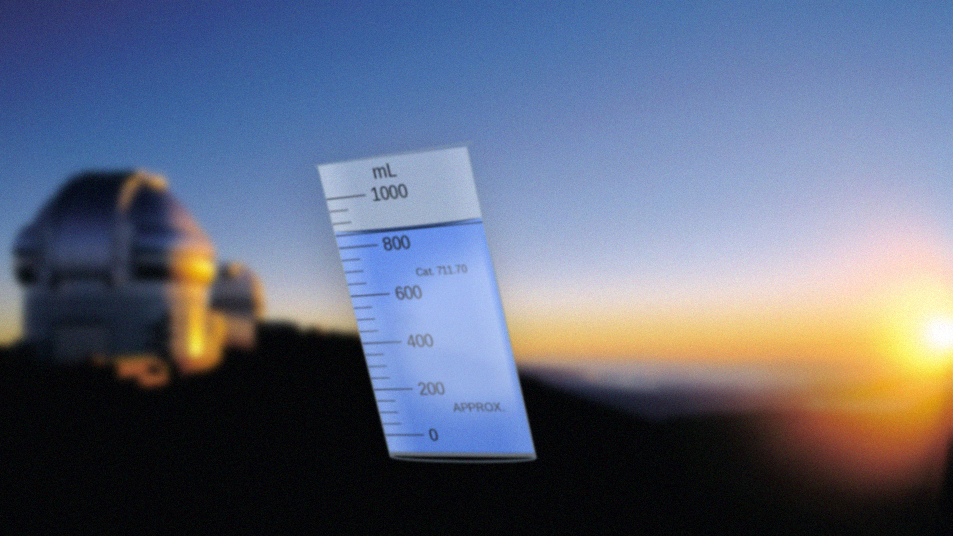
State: 850 mL
